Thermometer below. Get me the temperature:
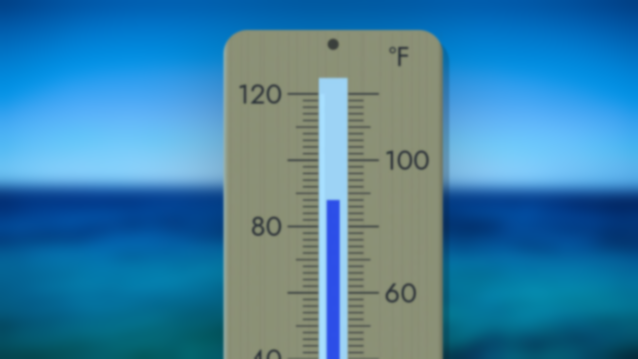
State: 88 °F
